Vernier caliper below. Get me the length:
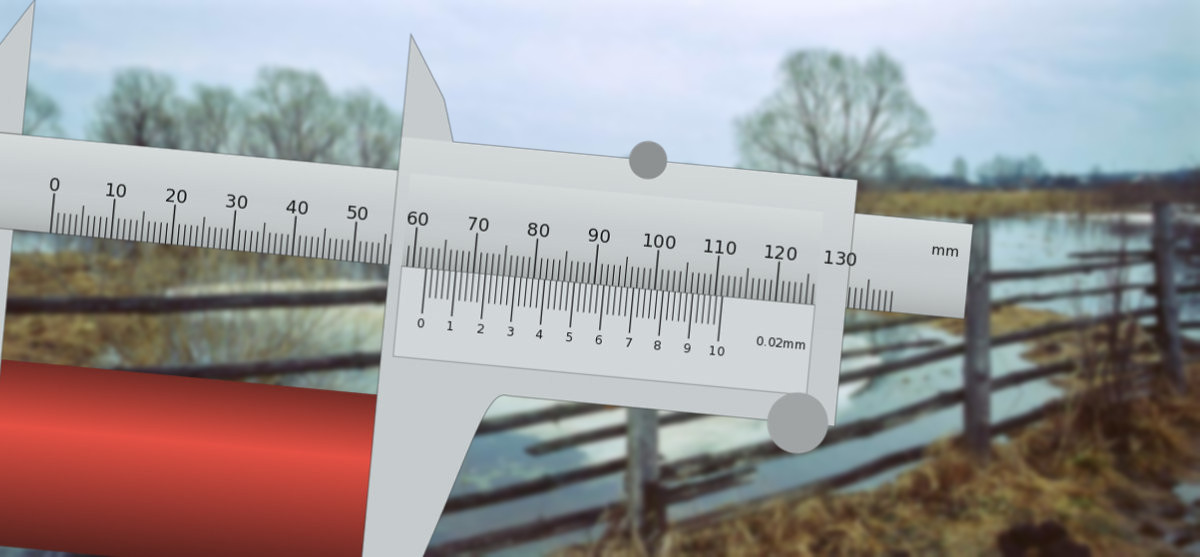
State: 62.2 mm
